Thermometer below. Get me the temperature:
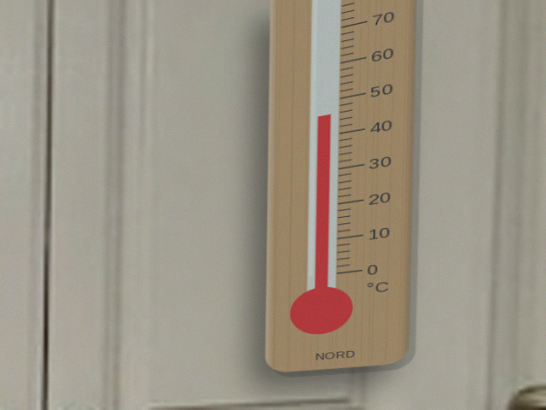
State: 46 °C
